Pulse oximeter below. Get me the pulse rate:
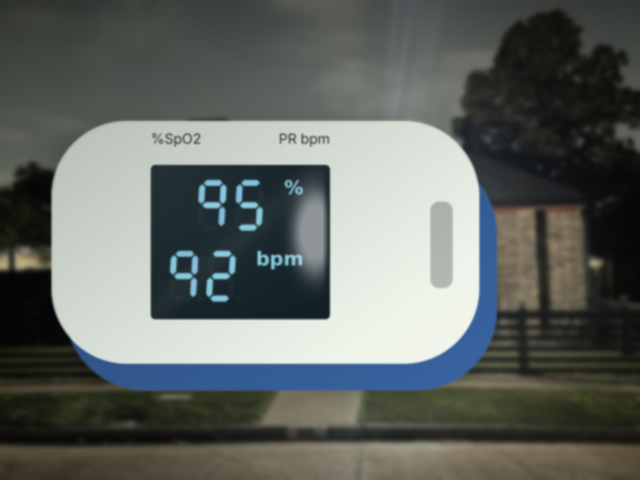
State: 92 bpm
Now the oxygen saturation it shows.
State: 95 %
